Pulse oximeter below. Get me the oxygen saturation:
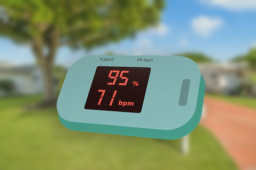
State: 95 %
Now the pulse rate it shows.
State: 71 bpm
